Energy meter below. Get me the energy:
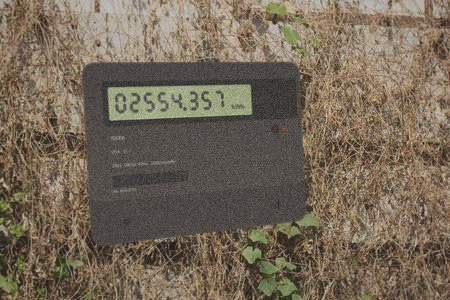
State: 2554.357 kWh
